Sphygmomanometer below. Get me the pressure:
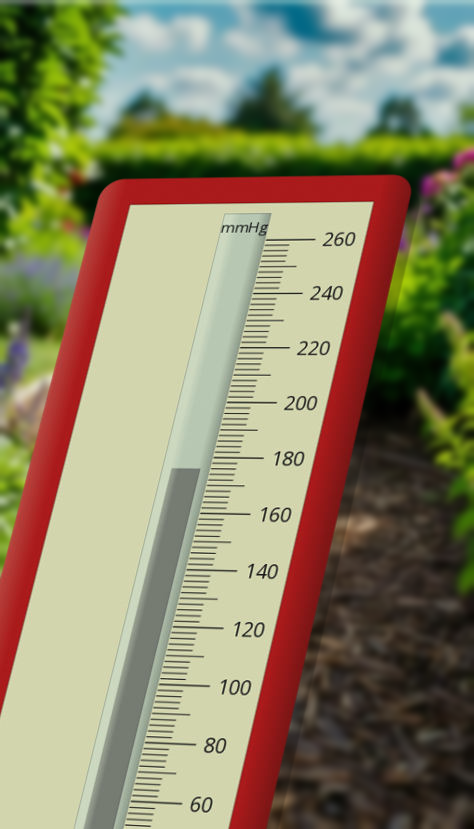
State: 176 mmHg
